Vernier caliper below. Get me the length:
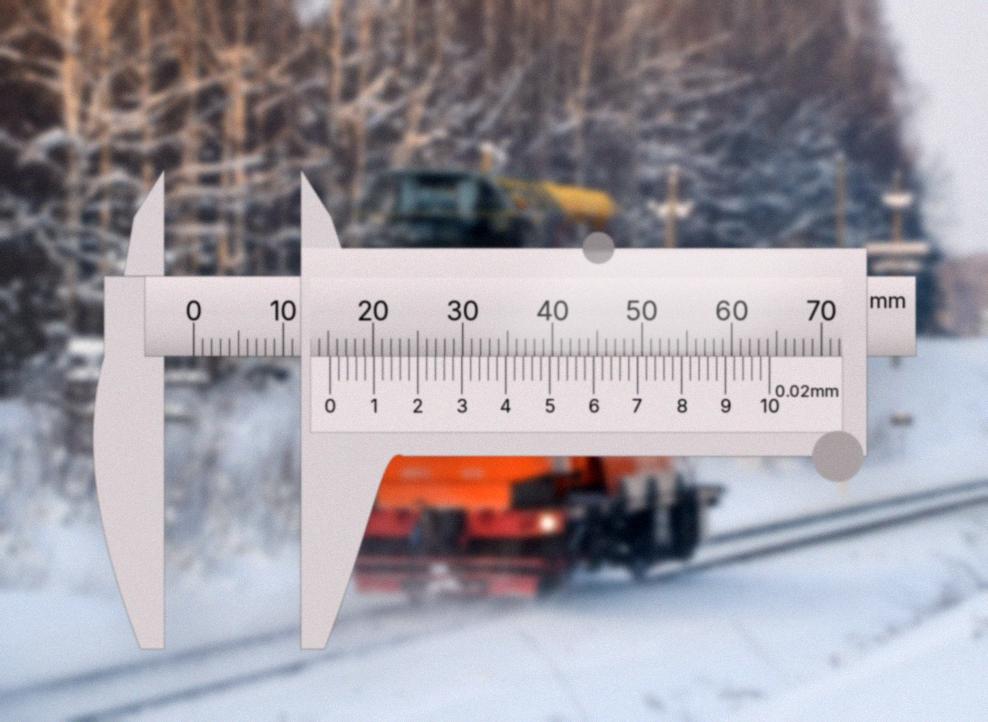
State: 15.2 mm
